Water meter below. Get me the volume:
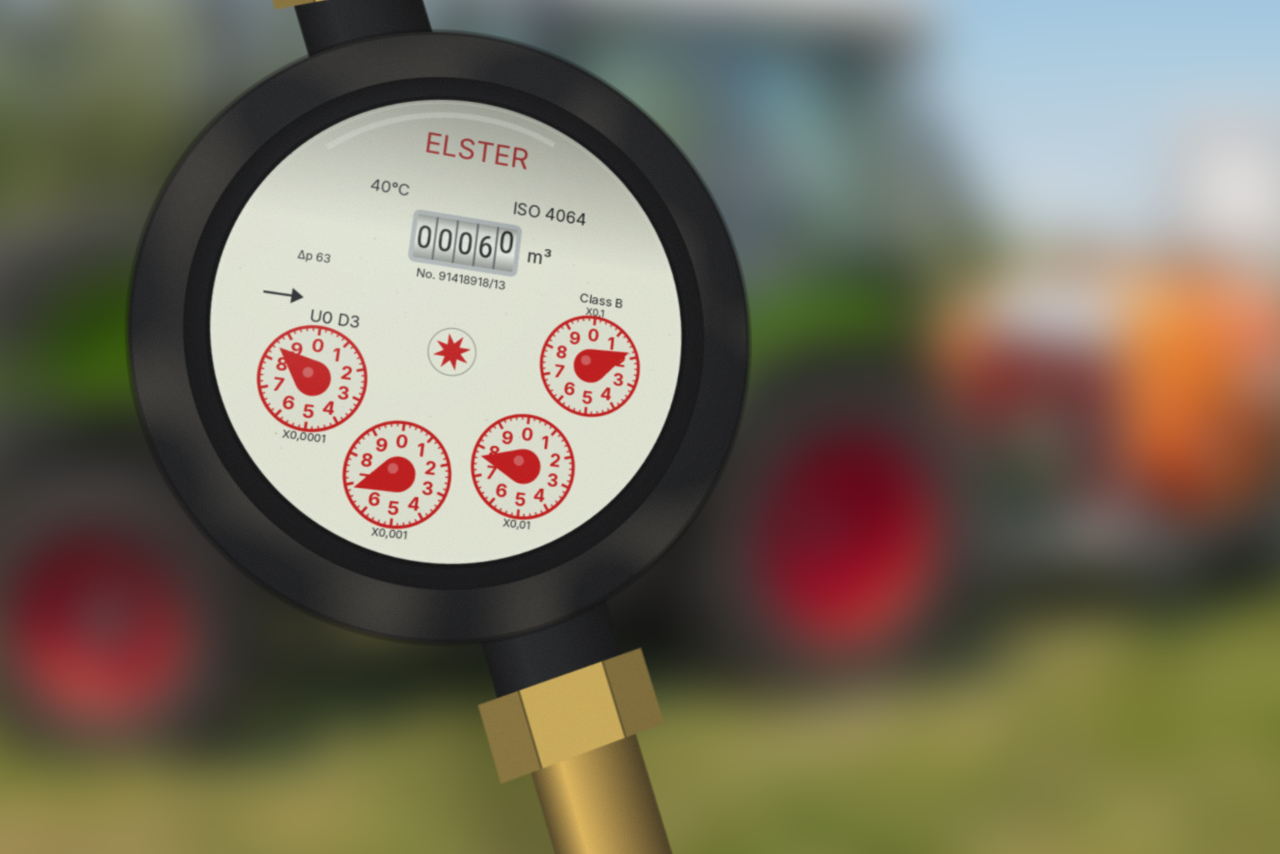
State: 60.1768 m³
